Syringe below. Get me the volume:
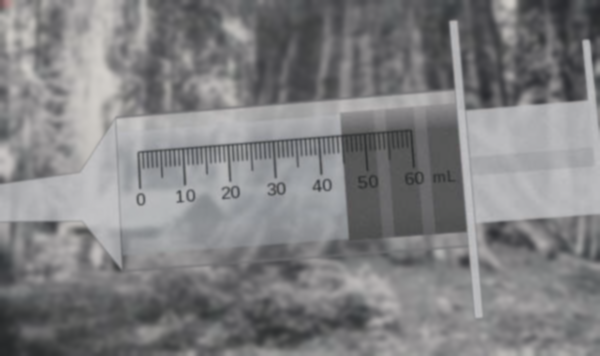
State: 45 mL
